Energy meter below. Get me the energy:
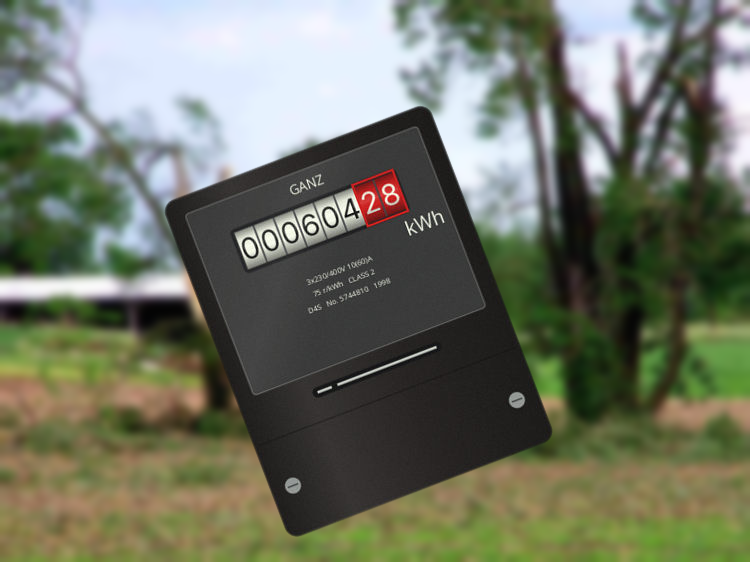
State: 604.28 kWh
